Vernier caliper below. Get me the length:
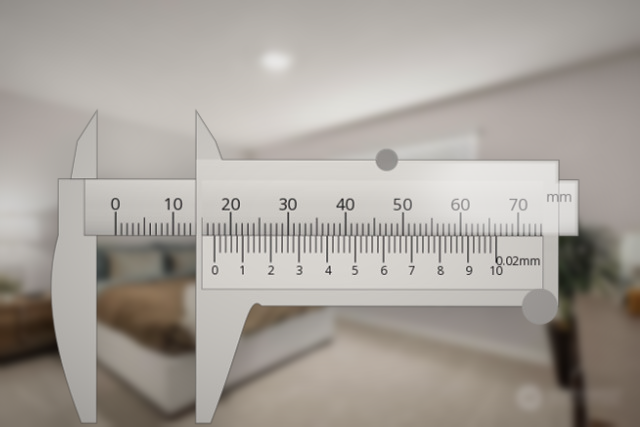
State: 17.2 mm
